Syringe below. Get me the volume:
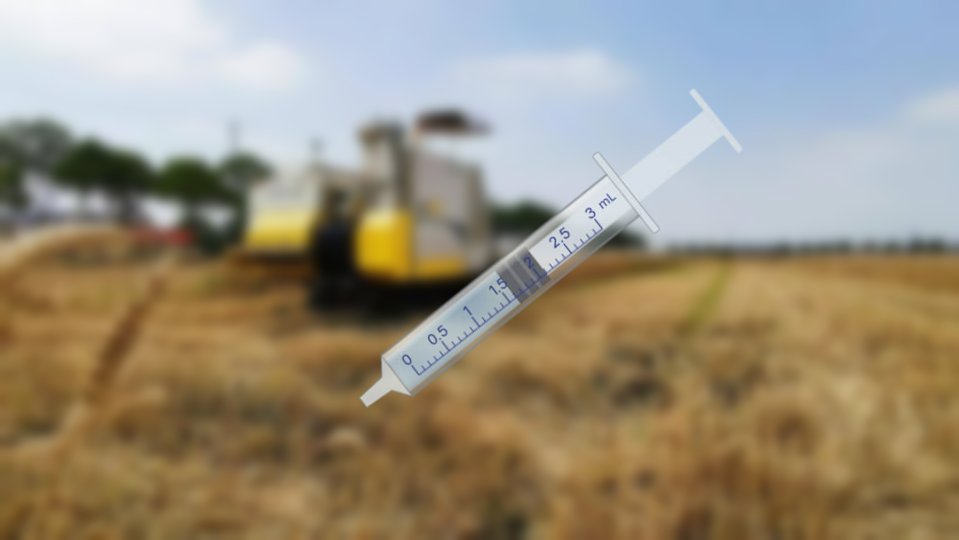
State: 1.6 mL
